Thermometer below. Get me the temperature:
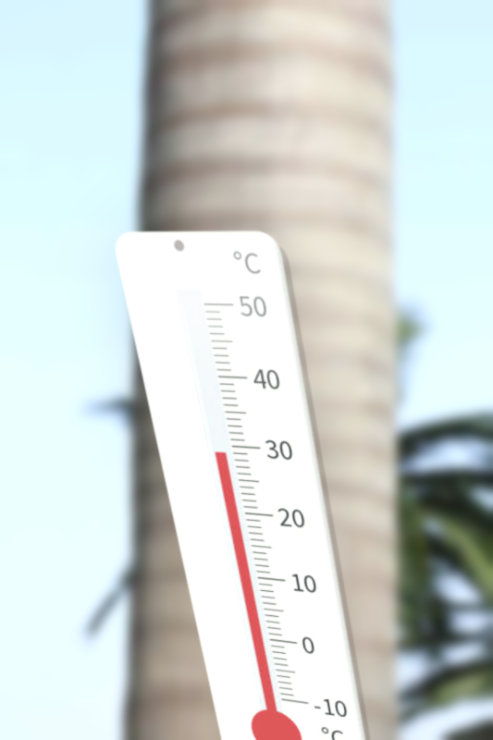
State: 29 °C
